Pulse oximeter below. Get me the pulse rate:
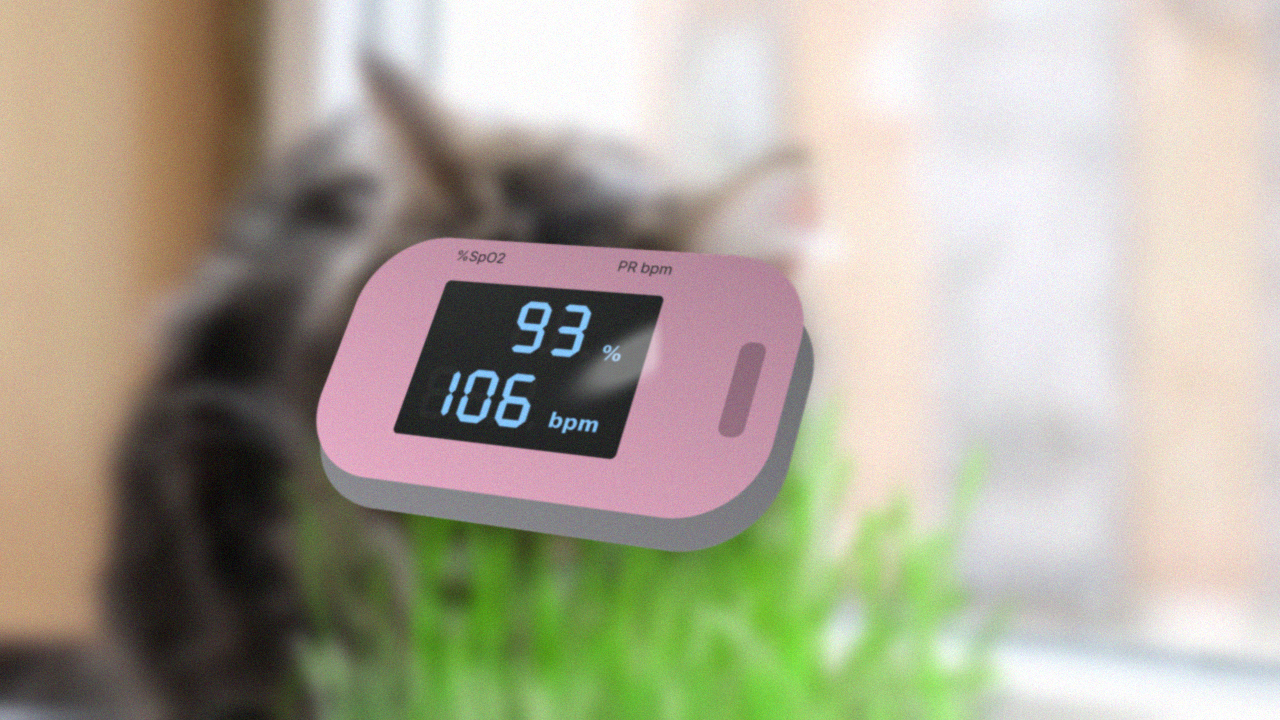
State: 106 bpm
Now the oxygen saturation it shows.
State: 93 %
